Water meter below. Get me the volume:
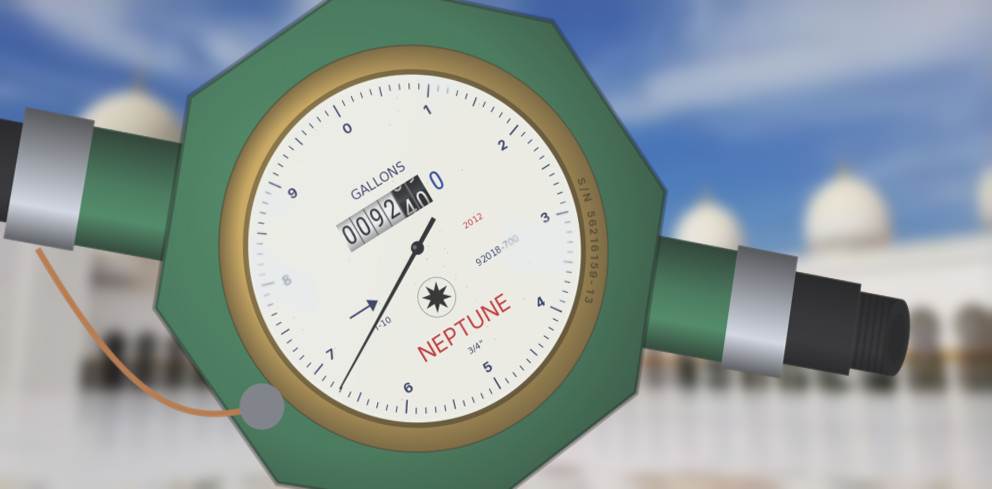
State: 92396.7 gal
